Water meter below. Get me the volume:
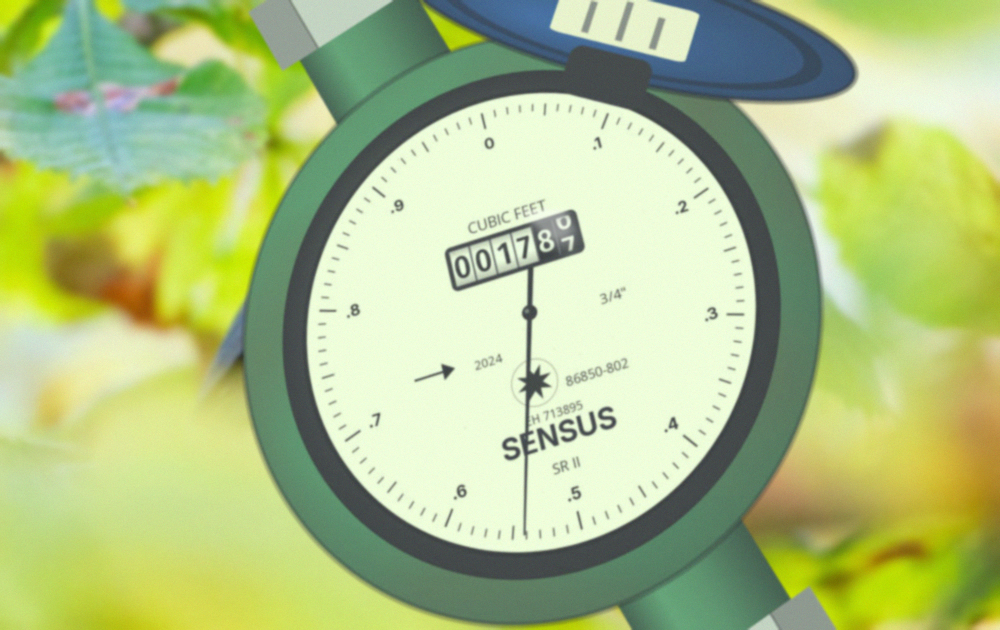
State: 1786.54 ft³
